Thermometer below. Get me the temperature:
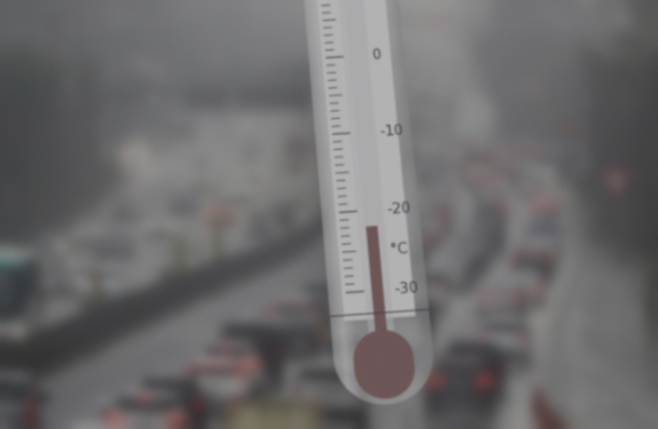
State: -22 °C
